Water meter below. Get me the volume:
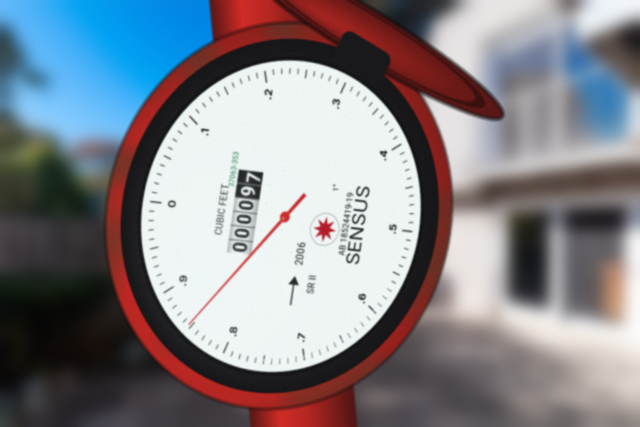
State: 96.85 ft³
